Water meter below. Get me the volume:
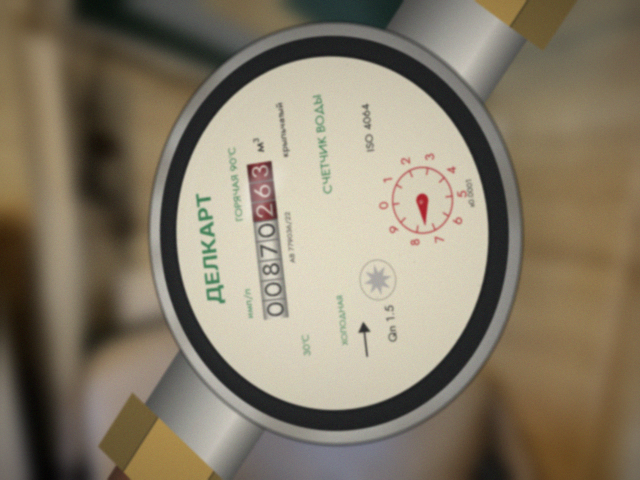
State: 870.2637 m³
